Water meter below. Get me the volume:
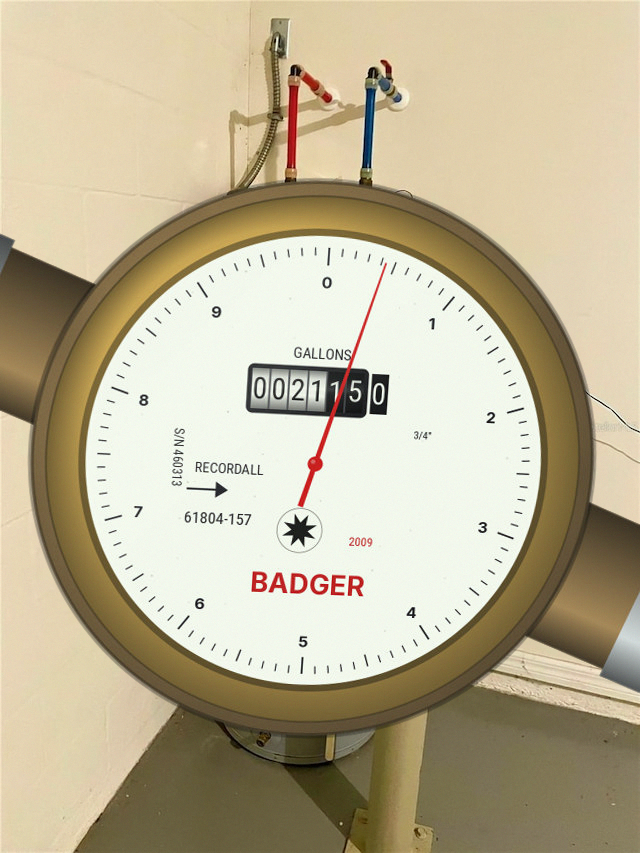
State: 21150.4 gal
